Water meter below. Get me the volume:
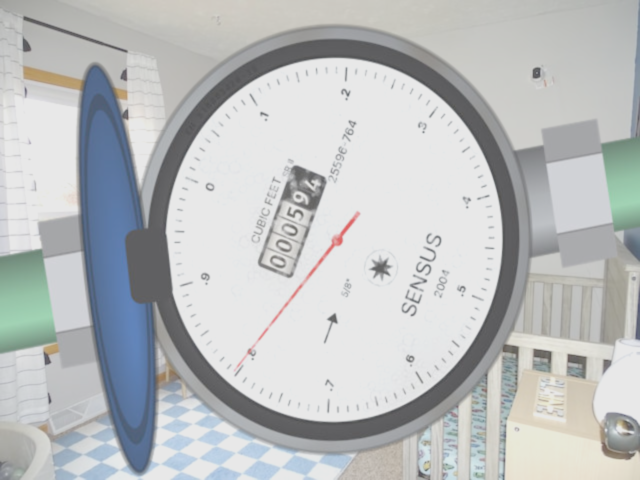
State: 593.80 ft³
